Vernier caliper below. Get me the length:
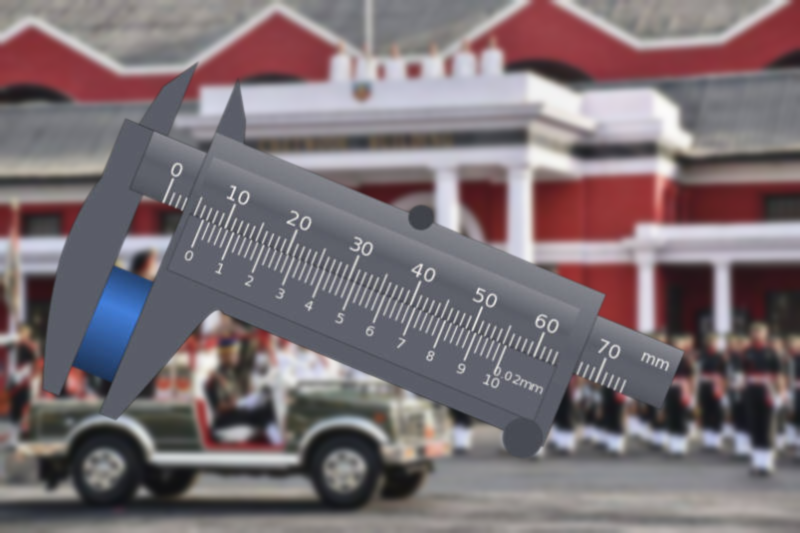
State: 6.5 mm
